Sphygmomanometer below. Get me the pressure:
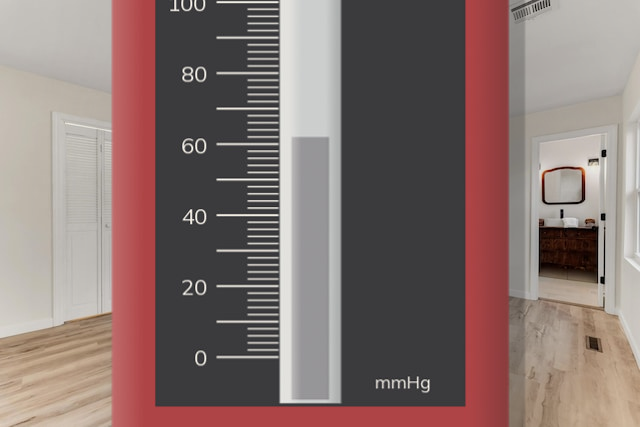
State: 62 mmHg
